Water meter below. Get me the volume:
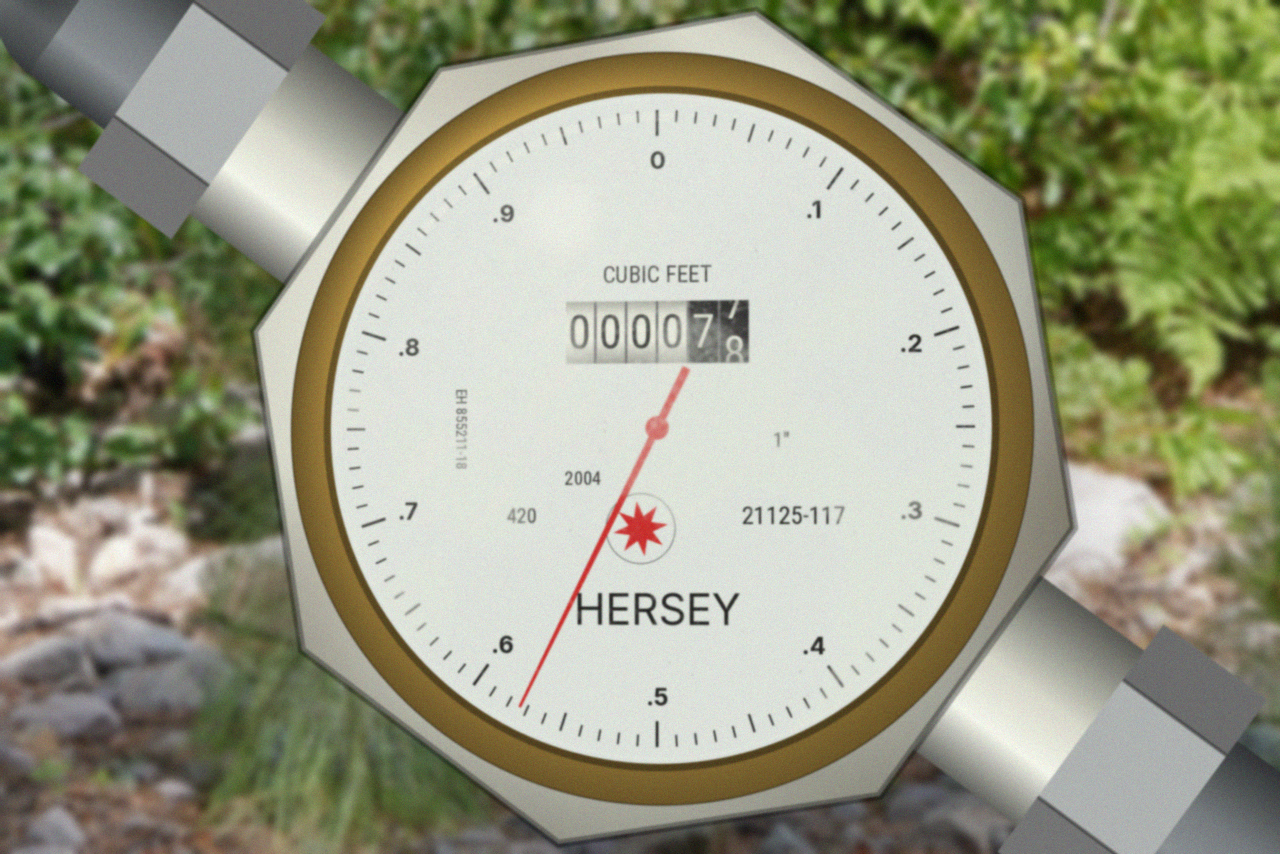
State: 77.57 ft³
